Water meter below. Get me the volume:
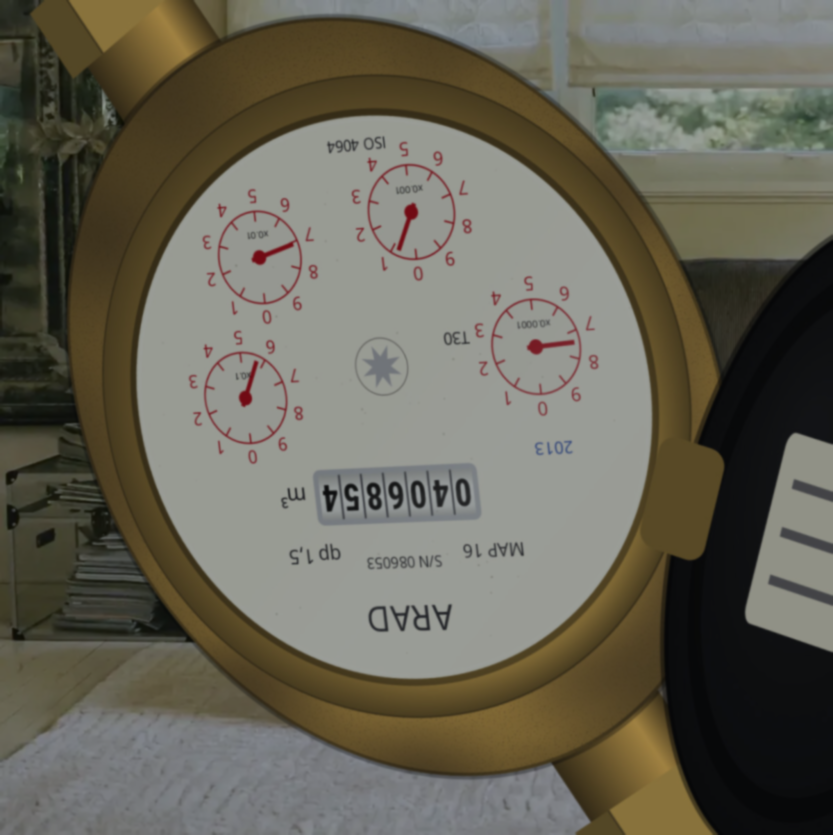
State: 406854.5707 m³
